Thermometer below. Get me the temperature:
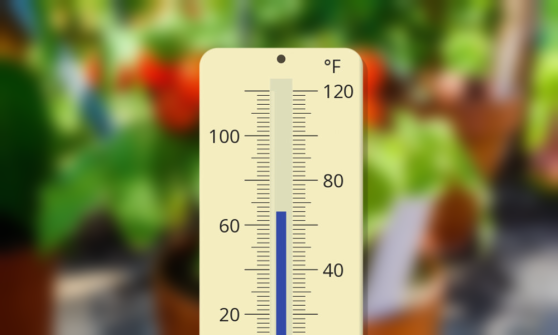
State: 66 °F
